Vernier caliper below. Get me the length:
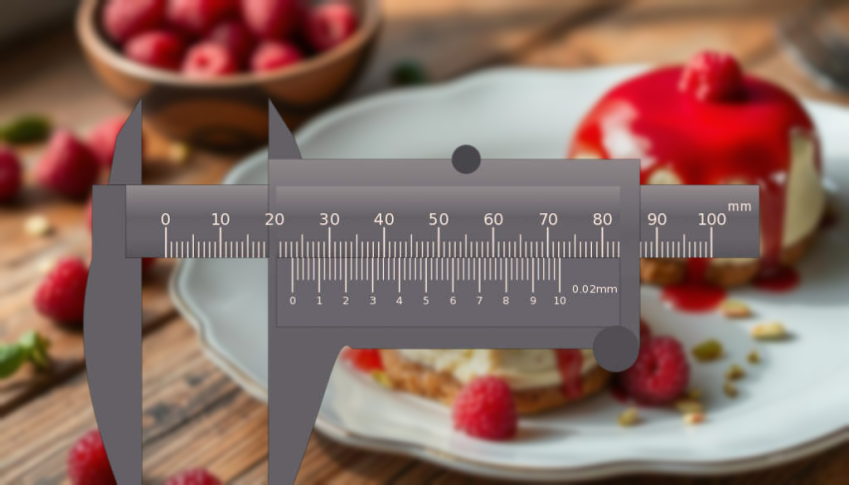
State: 23.2 mm
